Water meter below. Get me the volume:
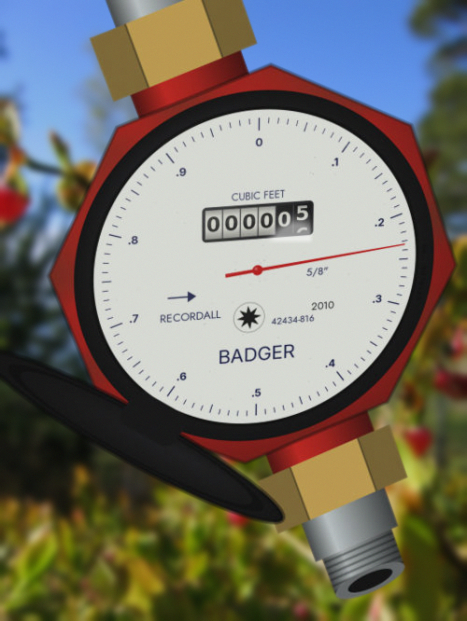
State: 5.23 ft³
